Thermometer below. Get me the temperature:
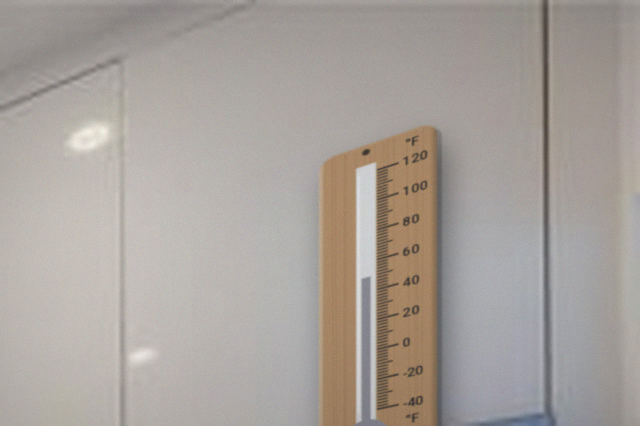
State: 50 °F
